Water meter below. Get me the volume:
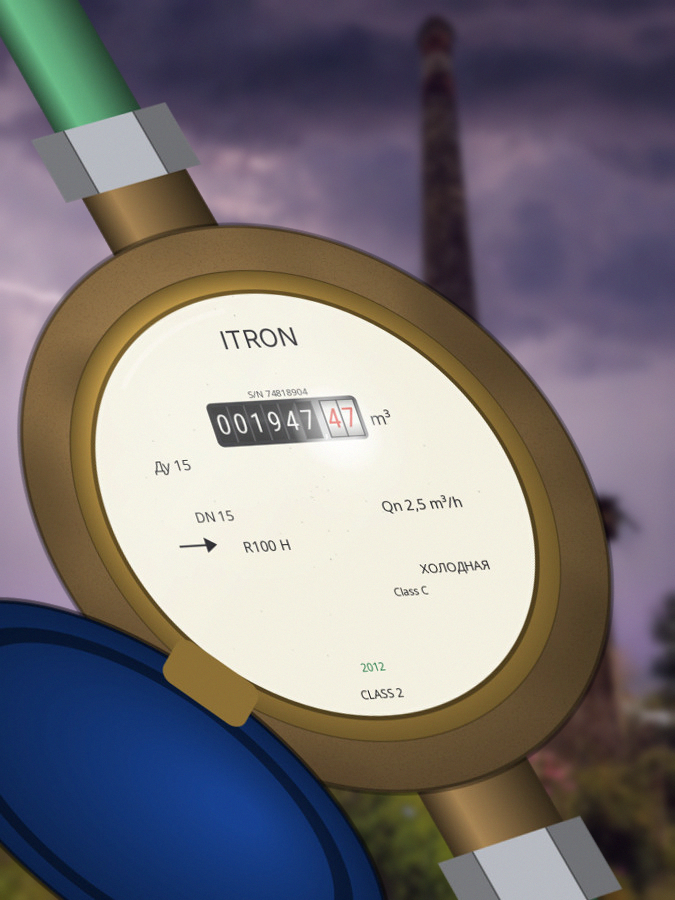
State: 1947.47 m³
